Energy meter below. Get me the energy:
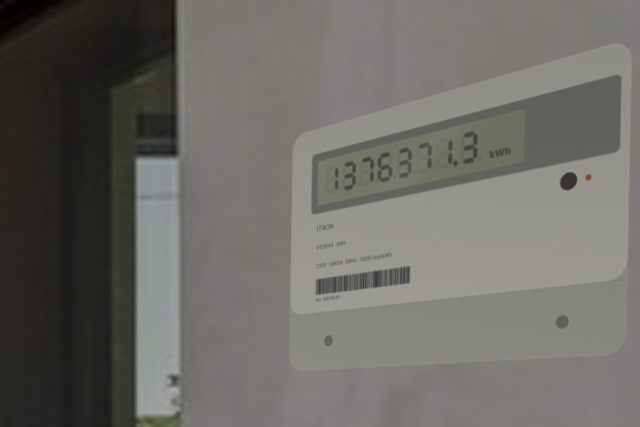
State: 1376371.3 kWh
